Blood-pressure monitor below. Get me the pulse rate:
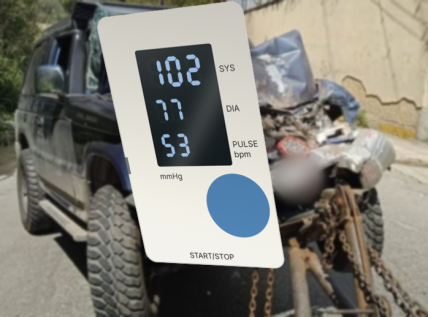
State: 53 bpm
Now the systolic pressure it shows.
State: 102 mmHg
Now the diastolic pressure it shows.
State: 77 mmHg
